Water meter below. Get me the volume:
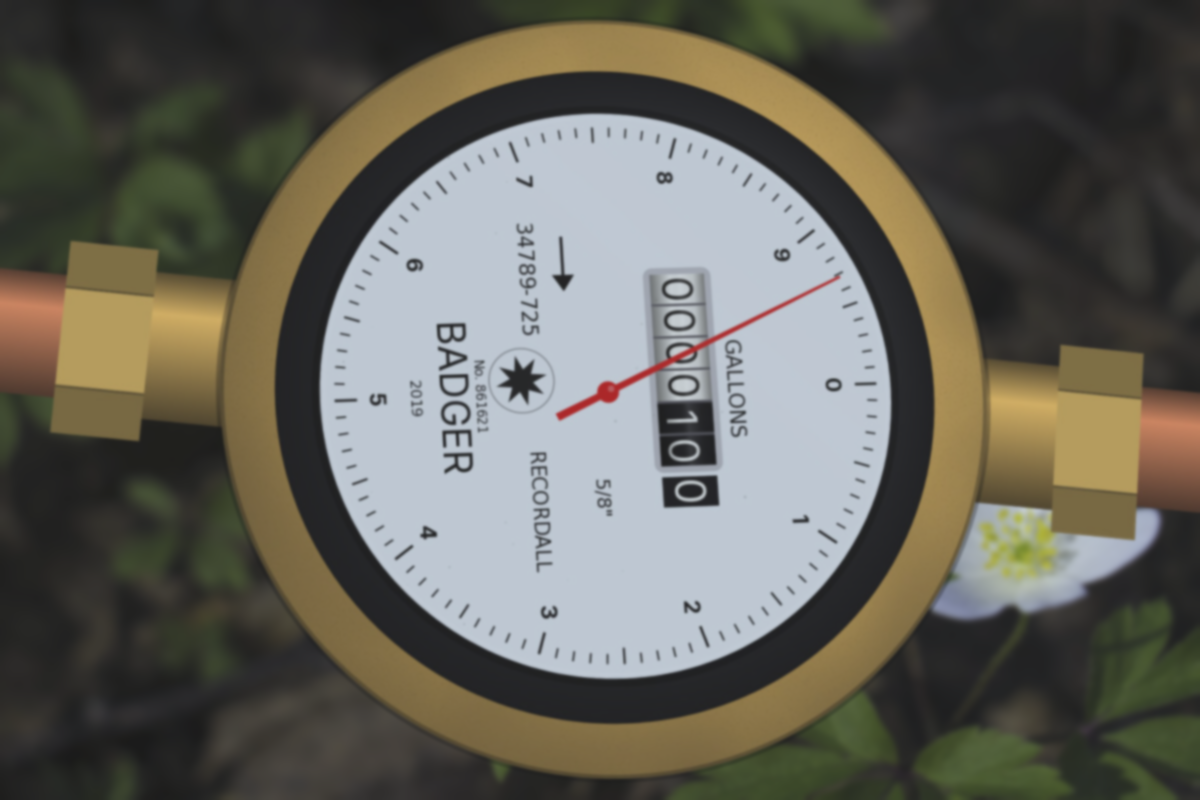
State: 99.3 gal
